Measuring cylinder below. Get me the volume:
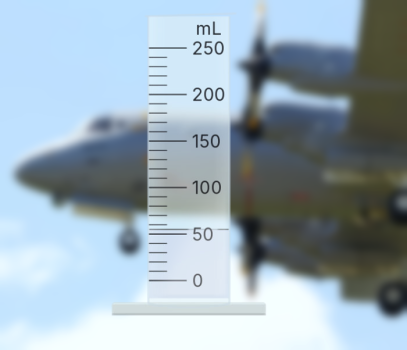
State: 55 mL
